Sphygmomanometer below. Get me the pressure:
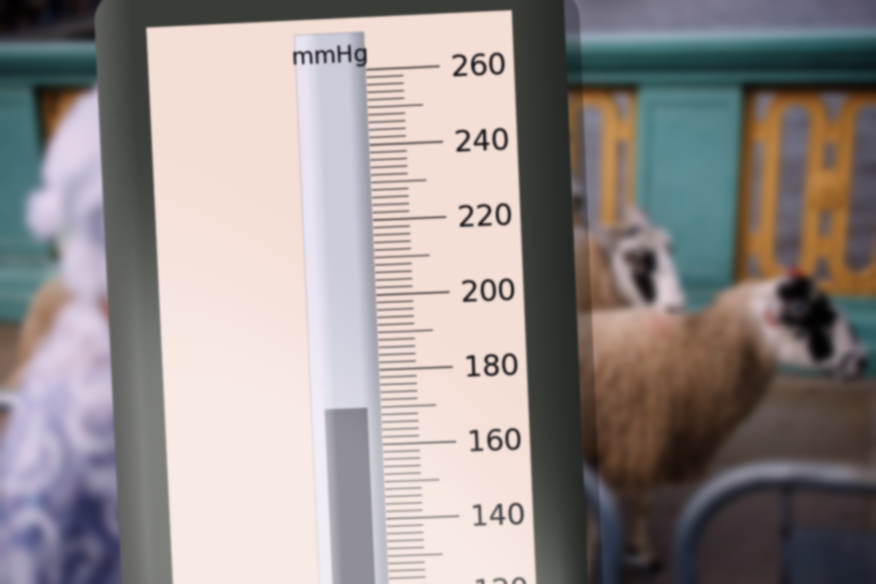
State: 170 mmHg
